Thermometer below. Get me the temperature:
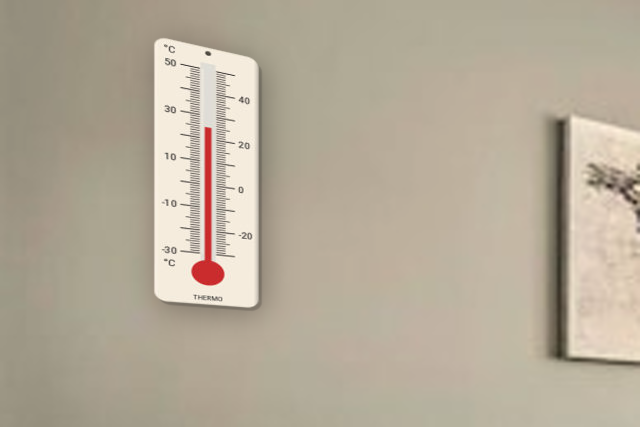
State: 25 °C
